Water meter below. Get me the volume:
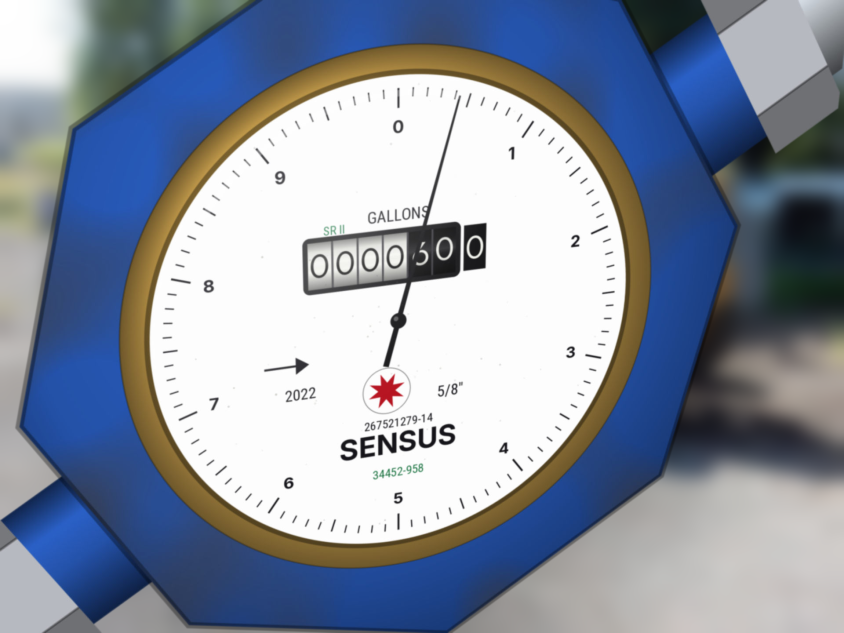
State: 600.4 gal
